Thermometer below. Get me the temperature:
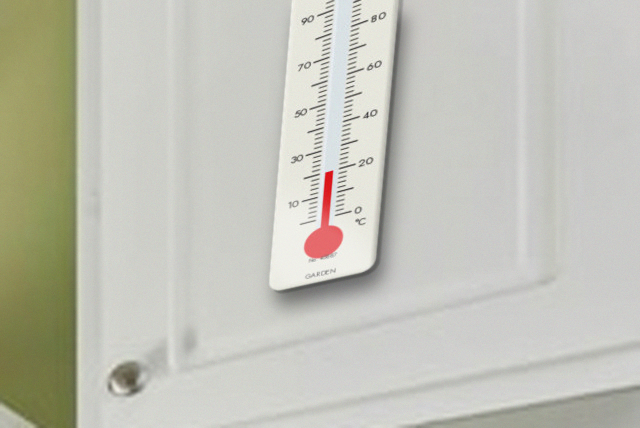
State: 20 °C
